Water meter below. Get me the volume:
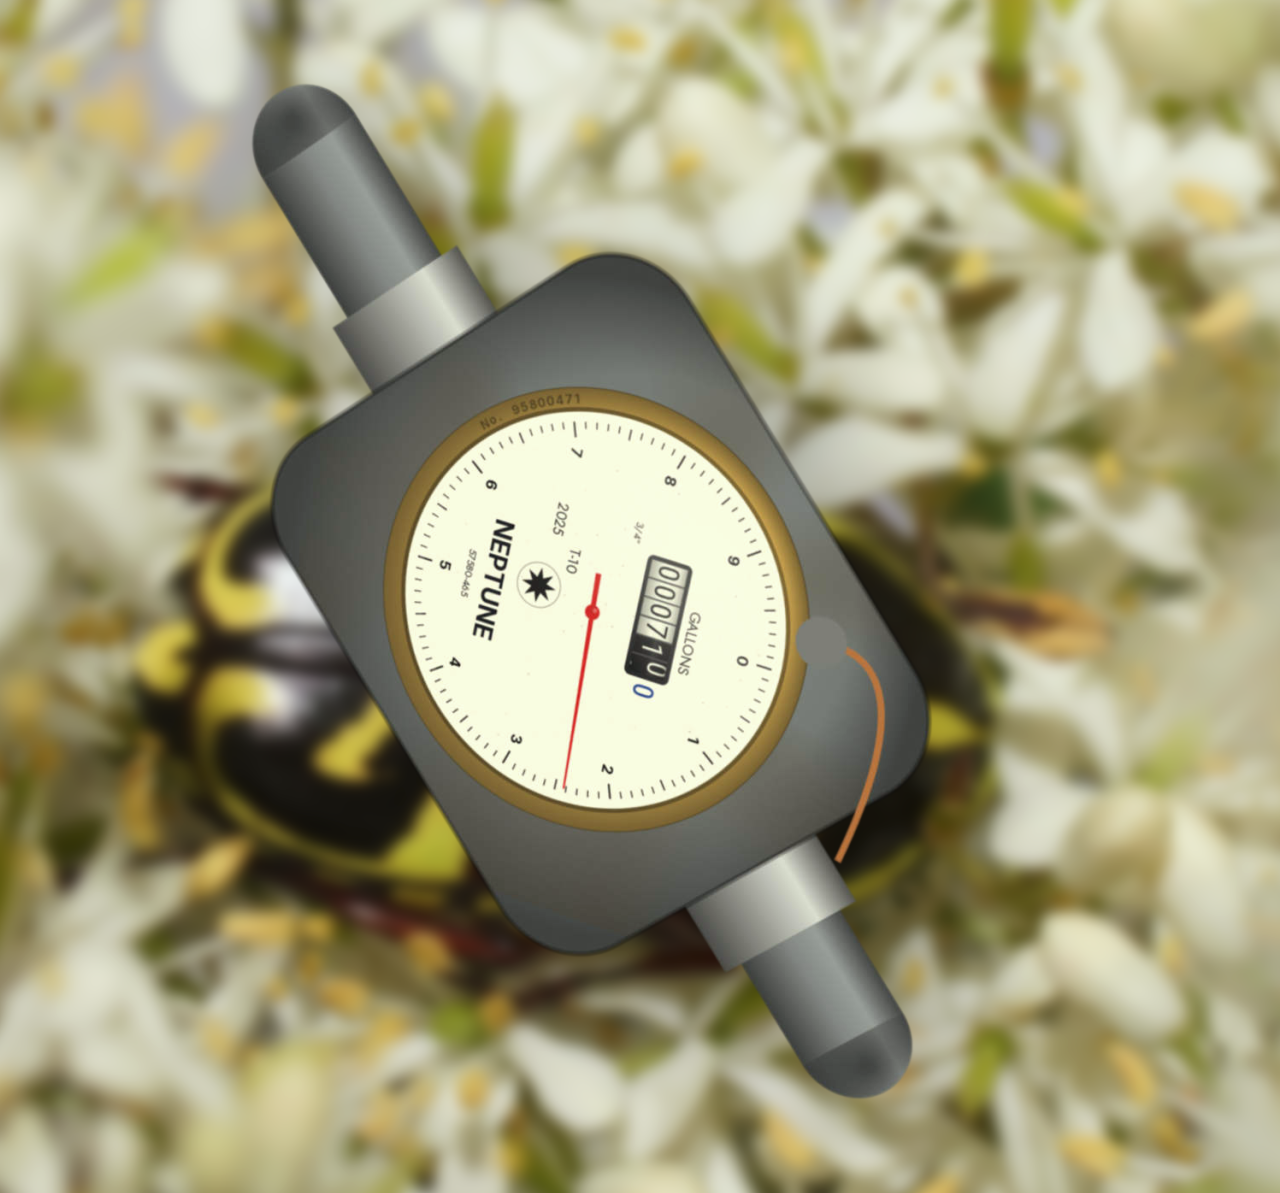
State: 7102.4 gal
